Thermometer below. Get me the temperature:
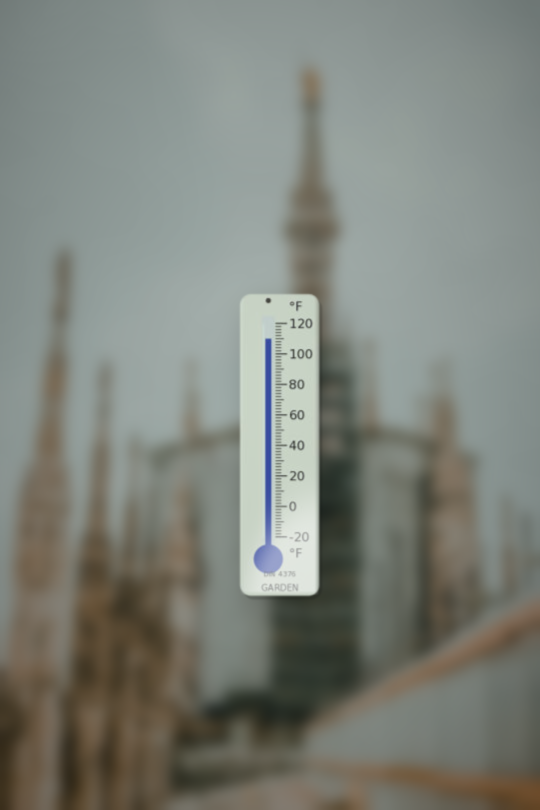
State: 110 °F
